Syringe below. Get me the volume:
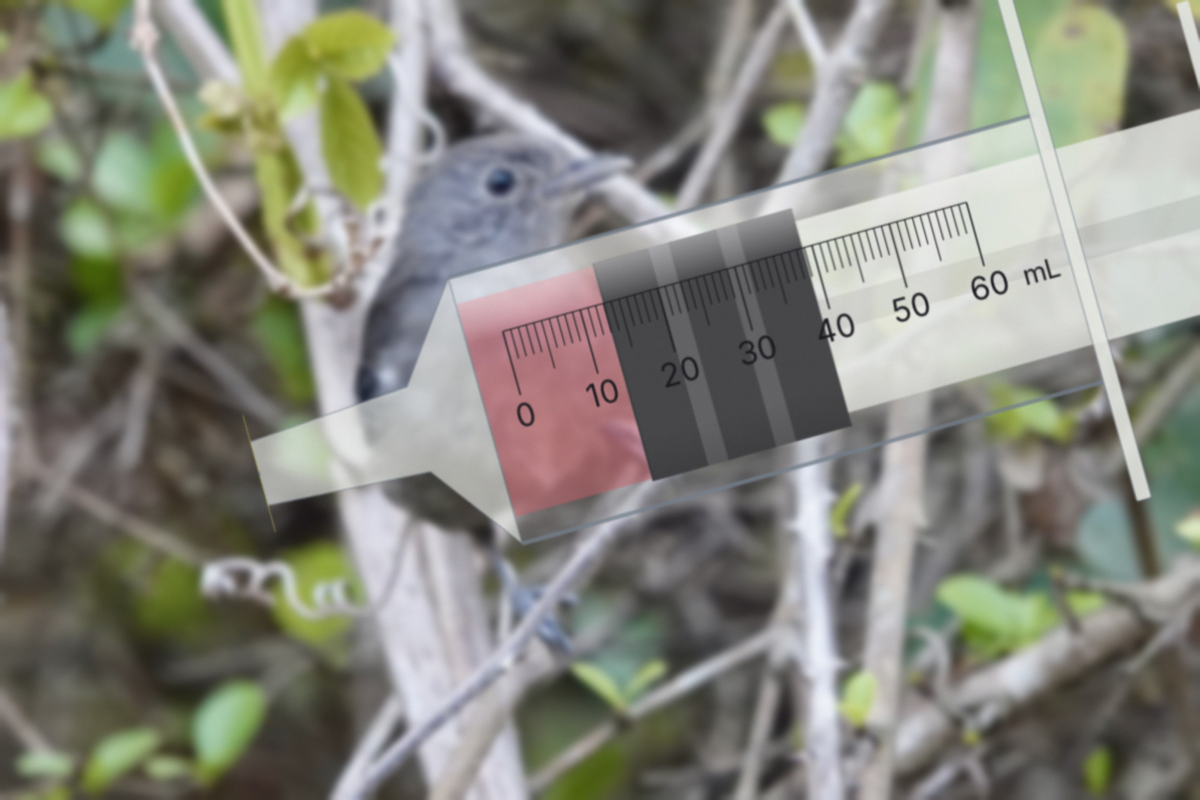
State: 13 mL
